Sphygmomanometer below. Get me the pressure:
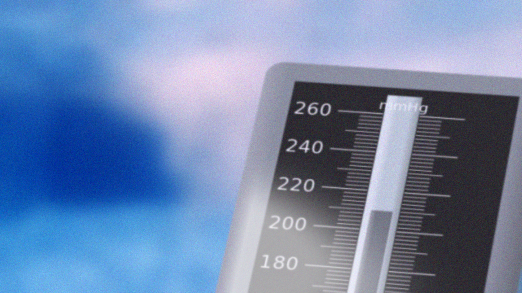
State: 210 mmHg
